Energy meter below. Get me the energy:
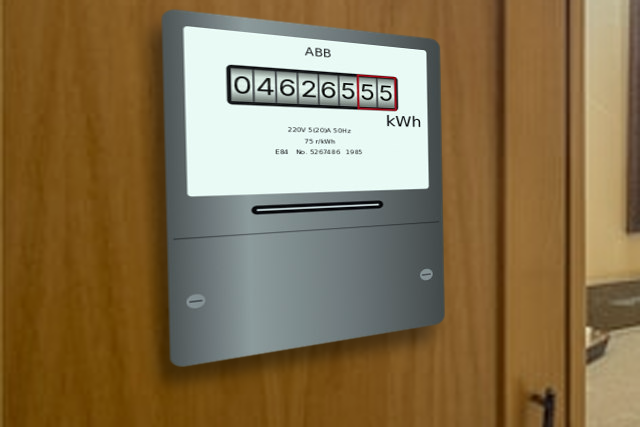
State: 46265.55 kWh
